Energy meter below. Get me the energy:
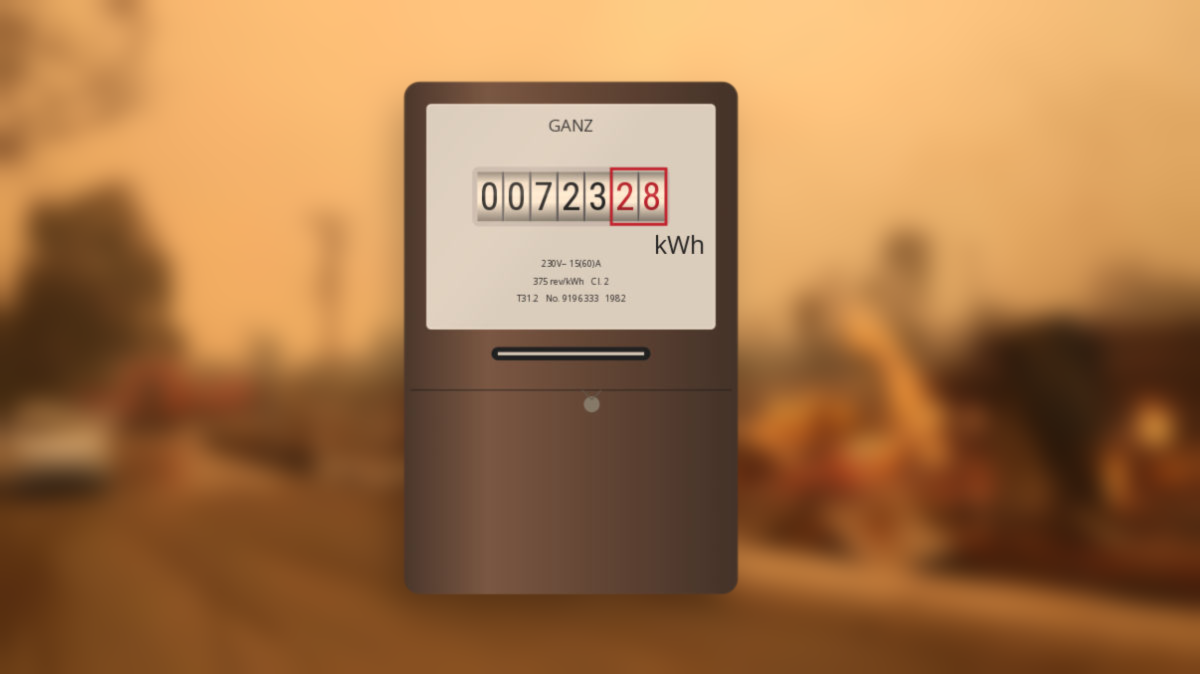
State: 723.28 kWh
